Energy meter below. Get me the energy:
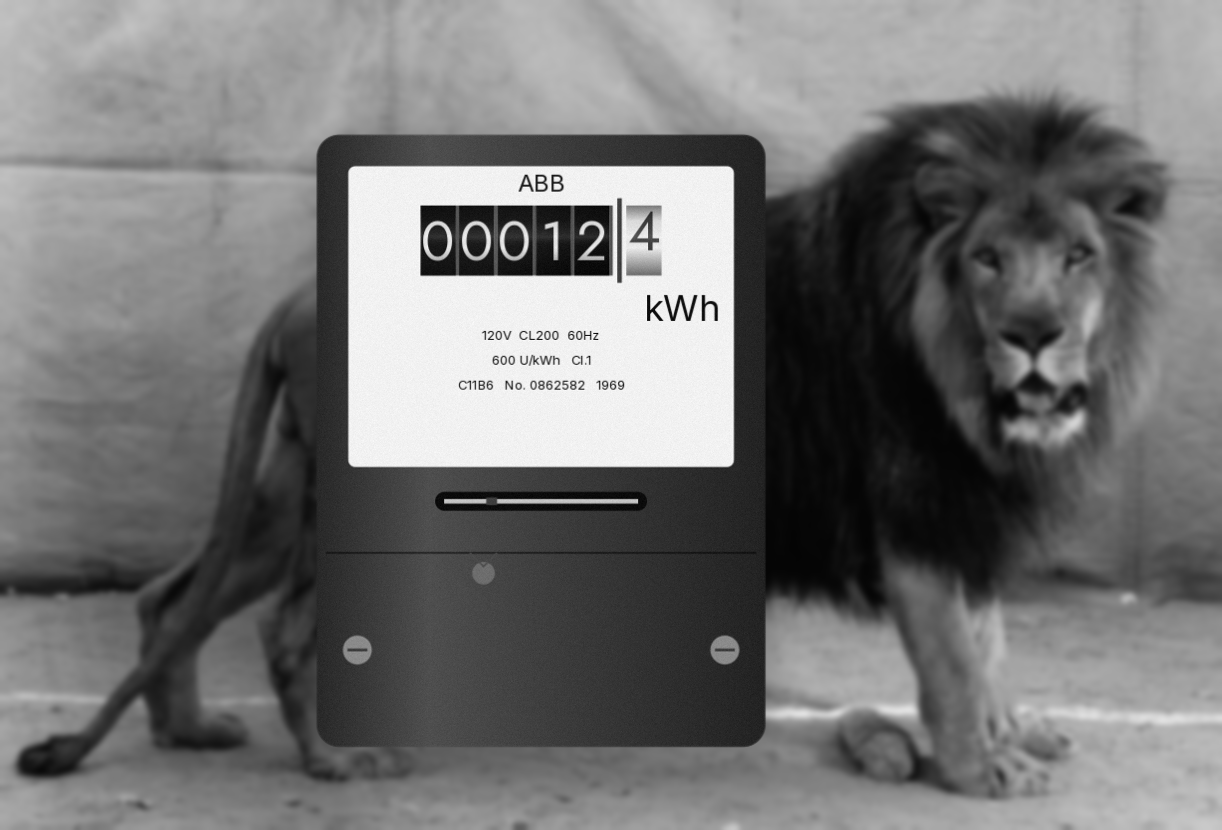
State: 12.4 kWh
